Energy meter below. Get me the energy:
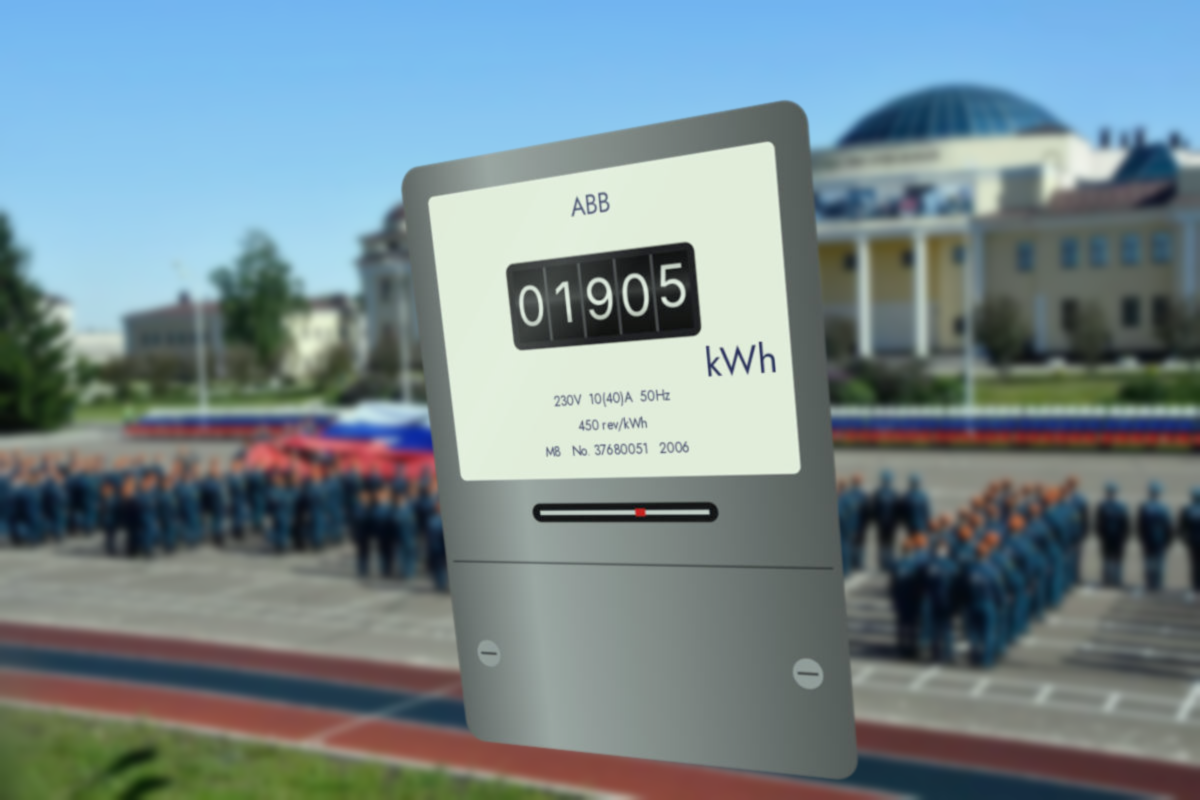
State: 1905 kWh
